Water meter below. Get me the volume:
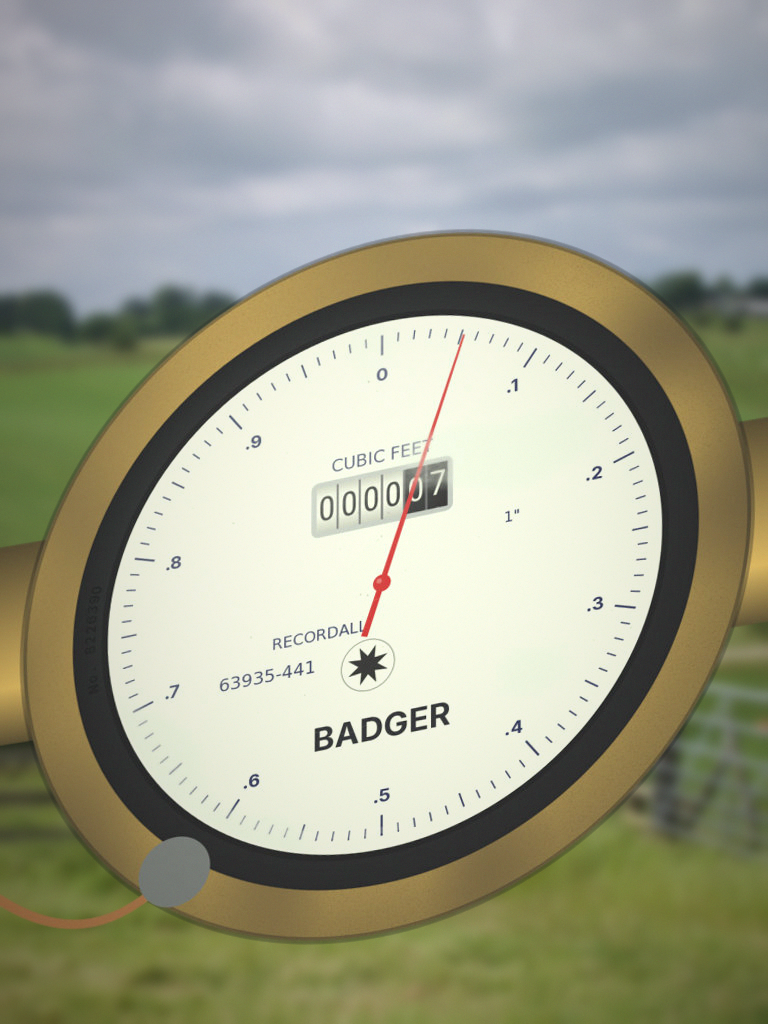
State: 7.05 ft³
